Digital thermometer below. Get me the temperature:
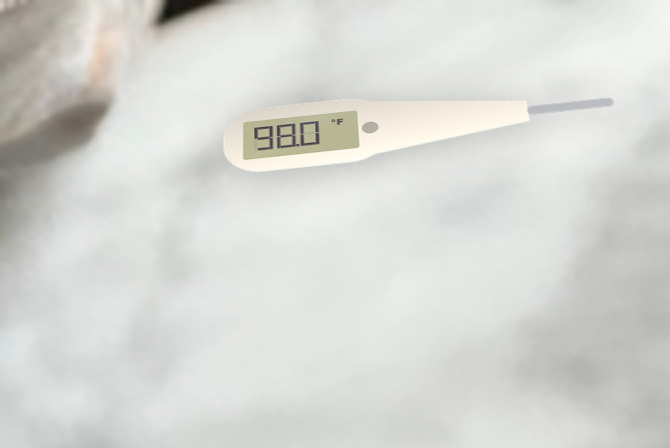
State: 98.0 °F
